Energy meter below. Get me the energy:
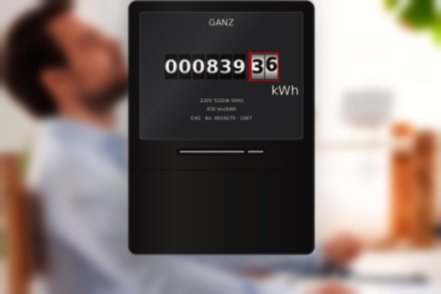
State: 839.36 kWh
